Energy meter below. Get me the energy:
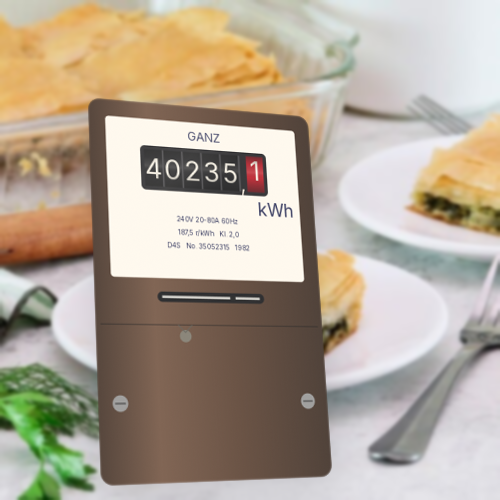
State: 40235.1 kWh
